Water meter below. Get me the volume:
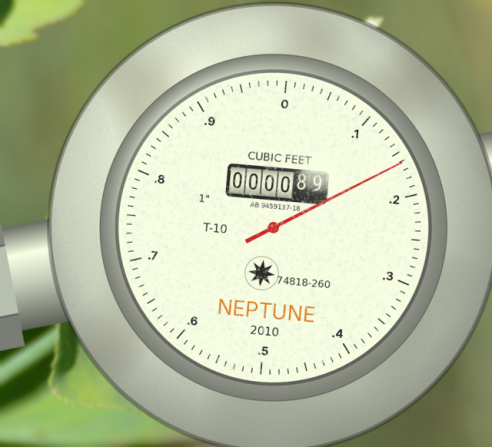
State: 89.16 ft³
